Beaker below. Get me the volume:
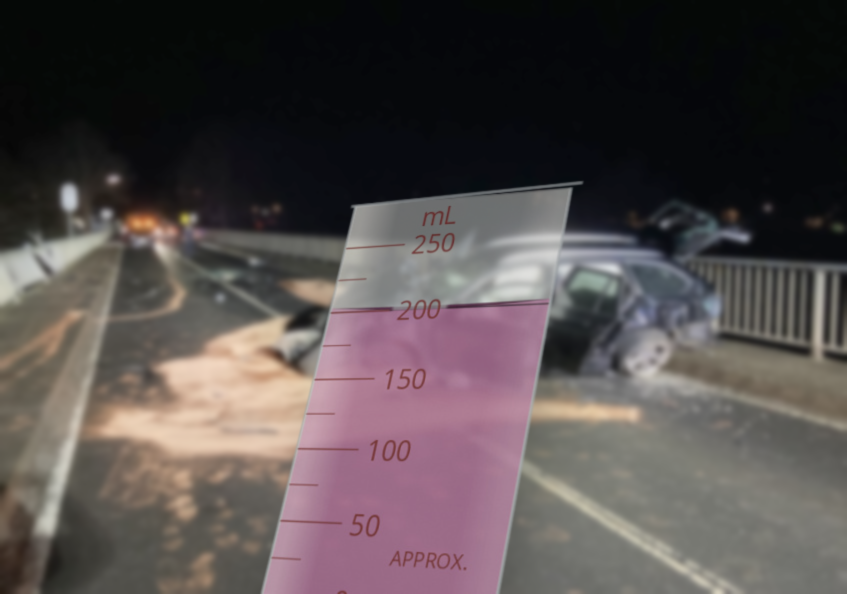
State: 200 mL
